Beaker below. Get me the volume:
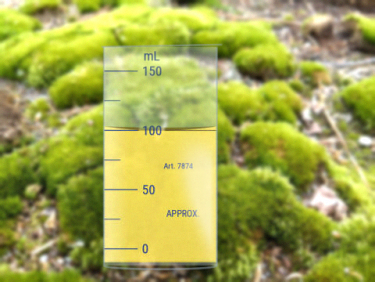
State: 100 mL
